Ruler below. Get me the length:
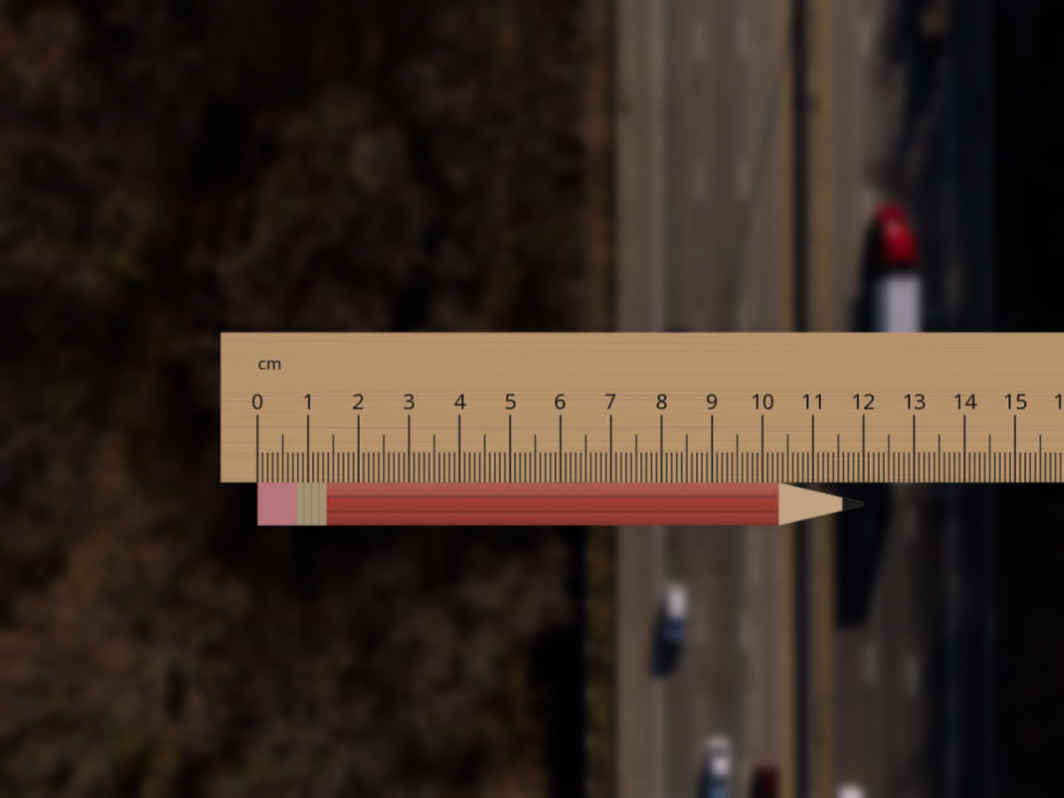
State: 12 cm
